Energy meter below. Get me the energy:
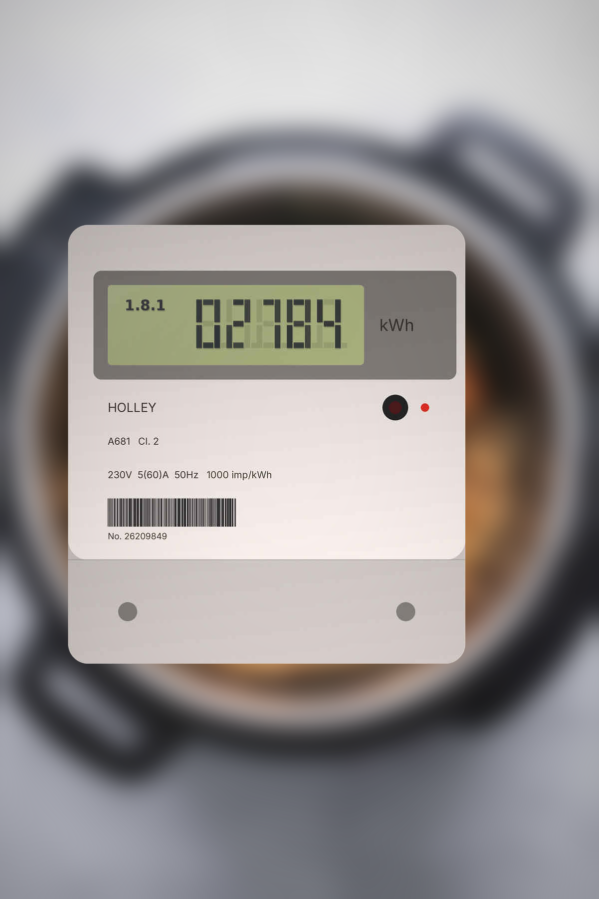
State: 2784 kWh
